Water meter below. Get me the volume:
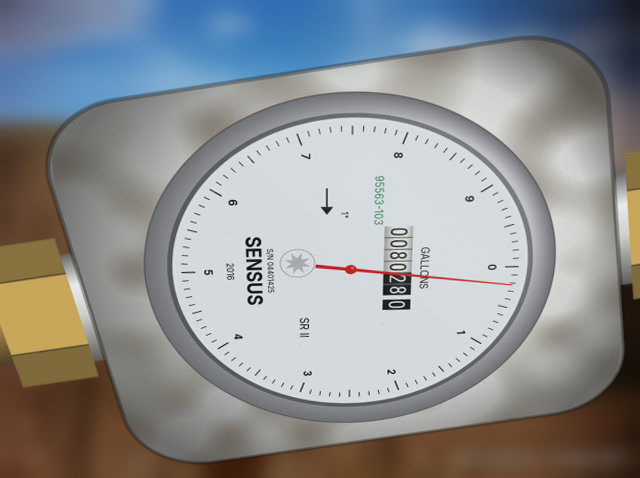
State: 80280.2 gal
